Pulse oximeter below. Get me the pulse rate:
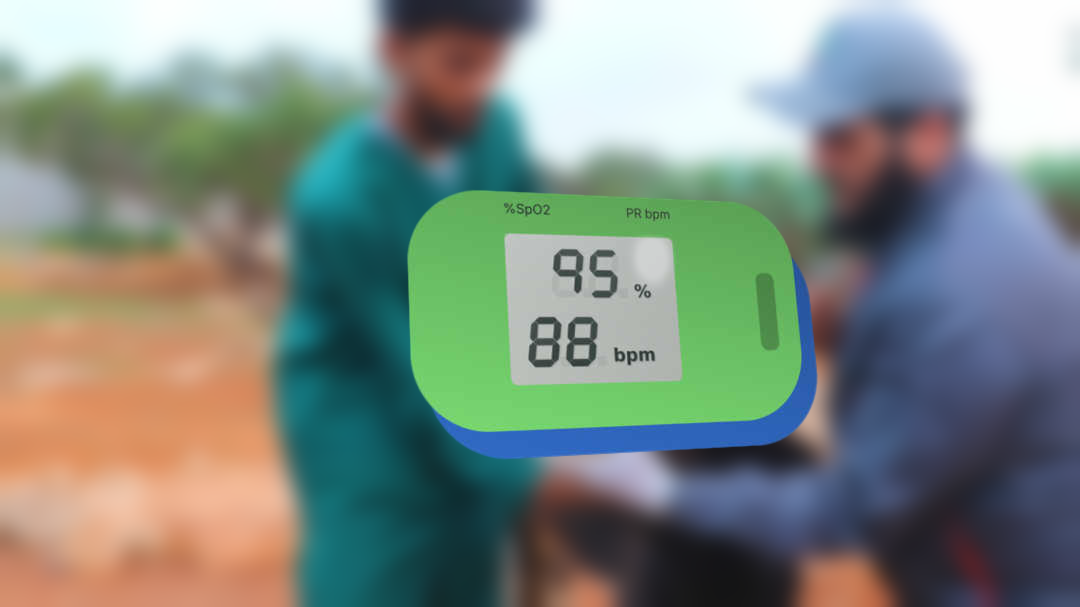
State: 88 bpm
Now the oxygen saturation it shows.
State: 95 %
